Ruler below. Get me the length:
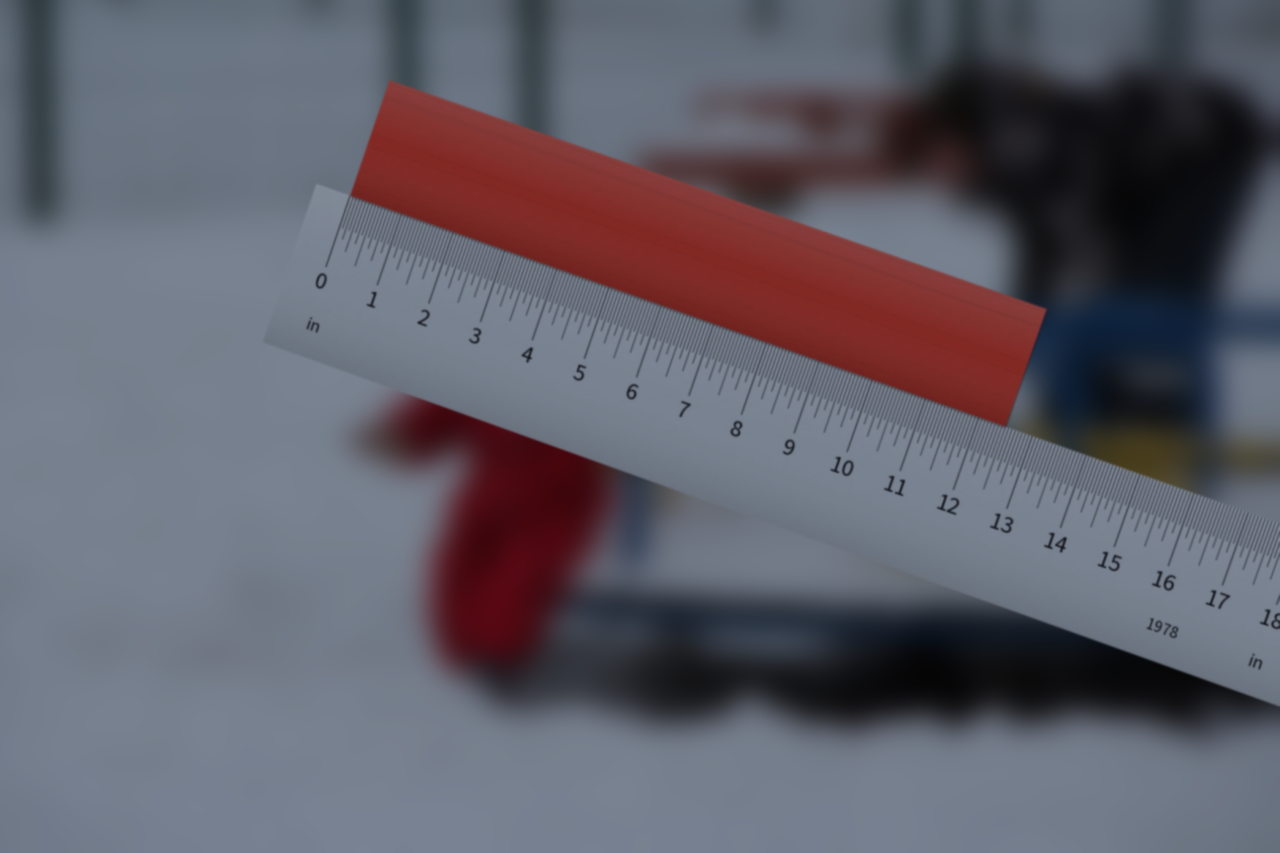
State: 12.5 in
